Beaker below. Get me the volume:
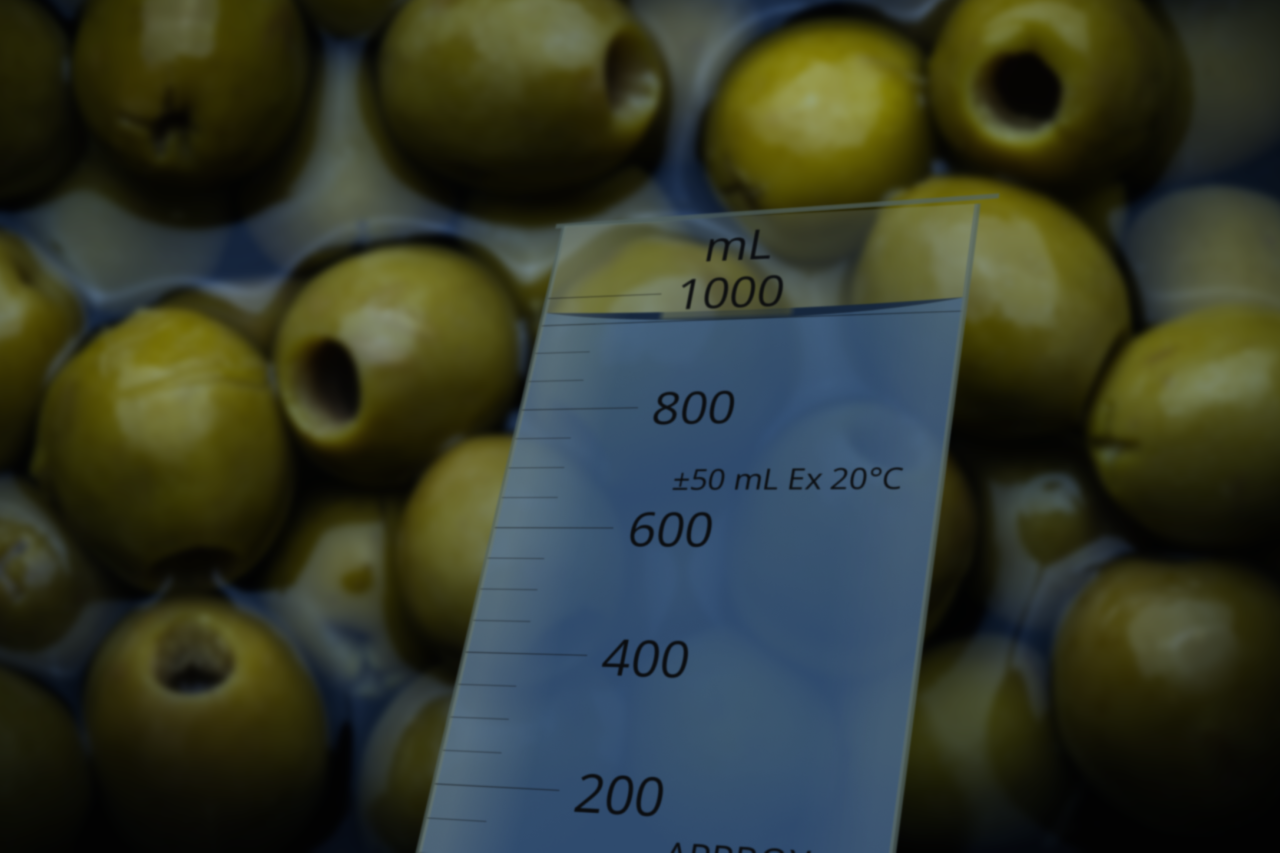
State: 950 mL
